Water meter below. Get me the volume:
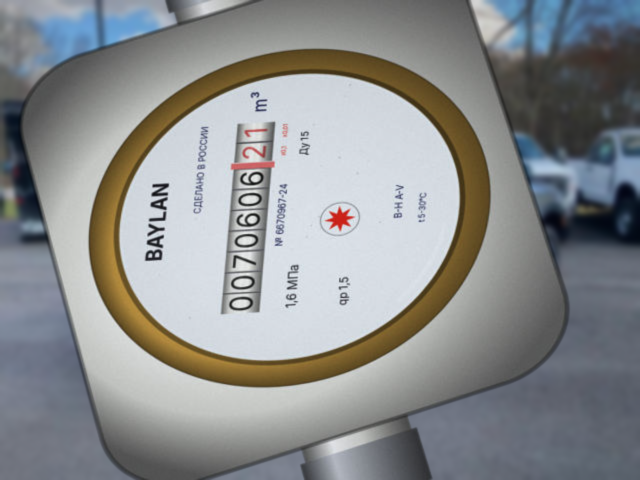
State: 70606.21 m³
